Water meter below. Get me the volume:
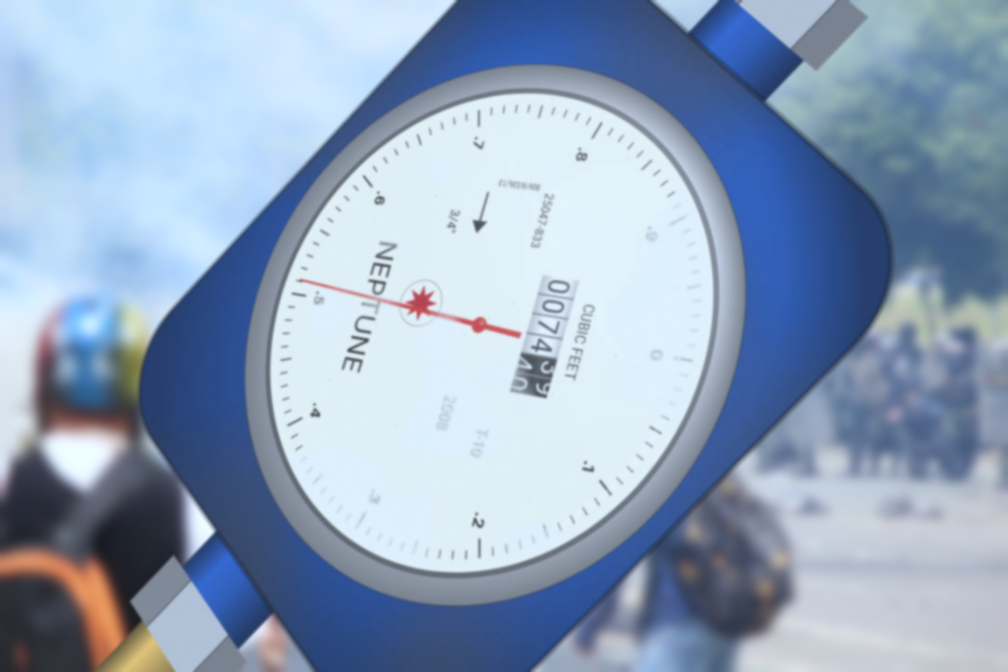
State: 7439.51 ft³
